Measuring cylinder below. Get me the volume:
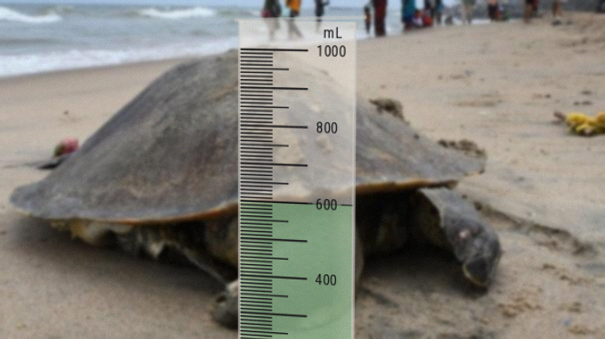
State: 600 mL
